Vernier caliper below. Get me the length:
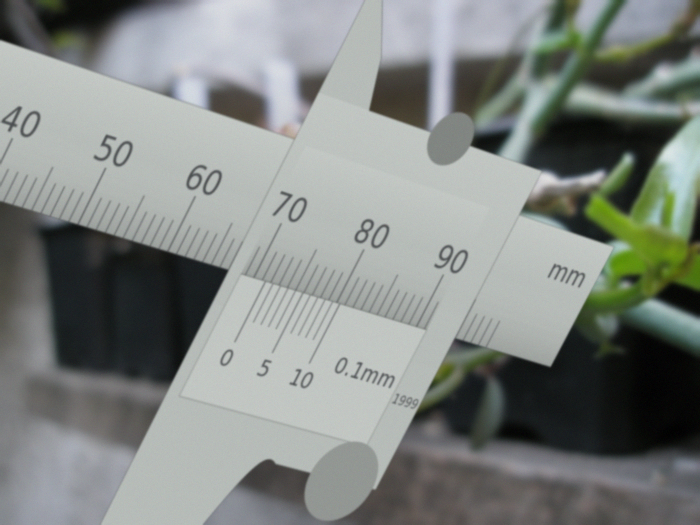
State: 71.4 mm
